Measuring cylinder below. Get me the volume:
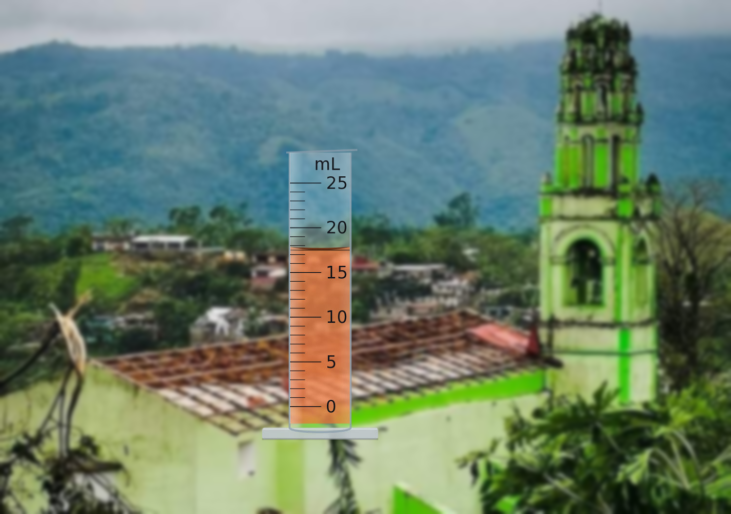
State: 17.5 mL
